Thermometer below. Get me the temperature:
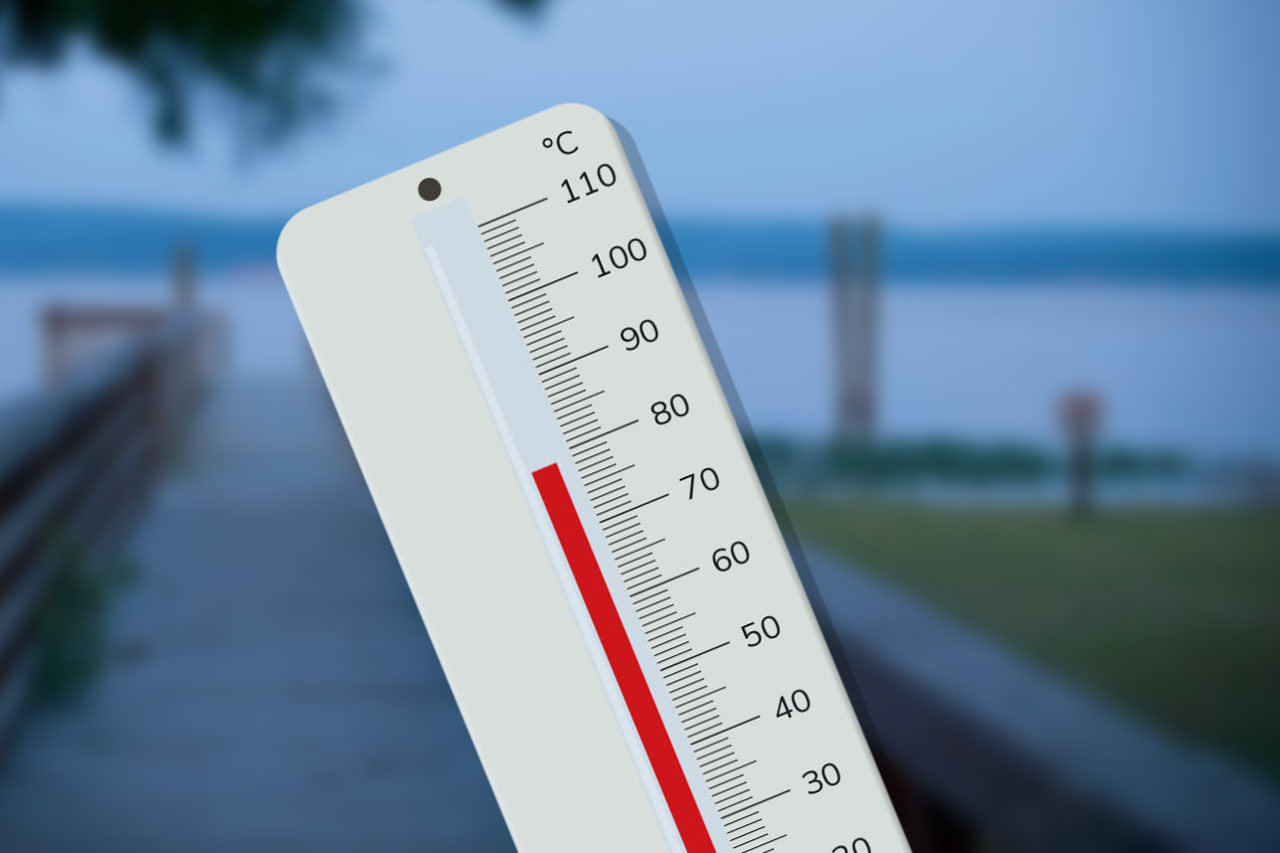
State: 79 °C
